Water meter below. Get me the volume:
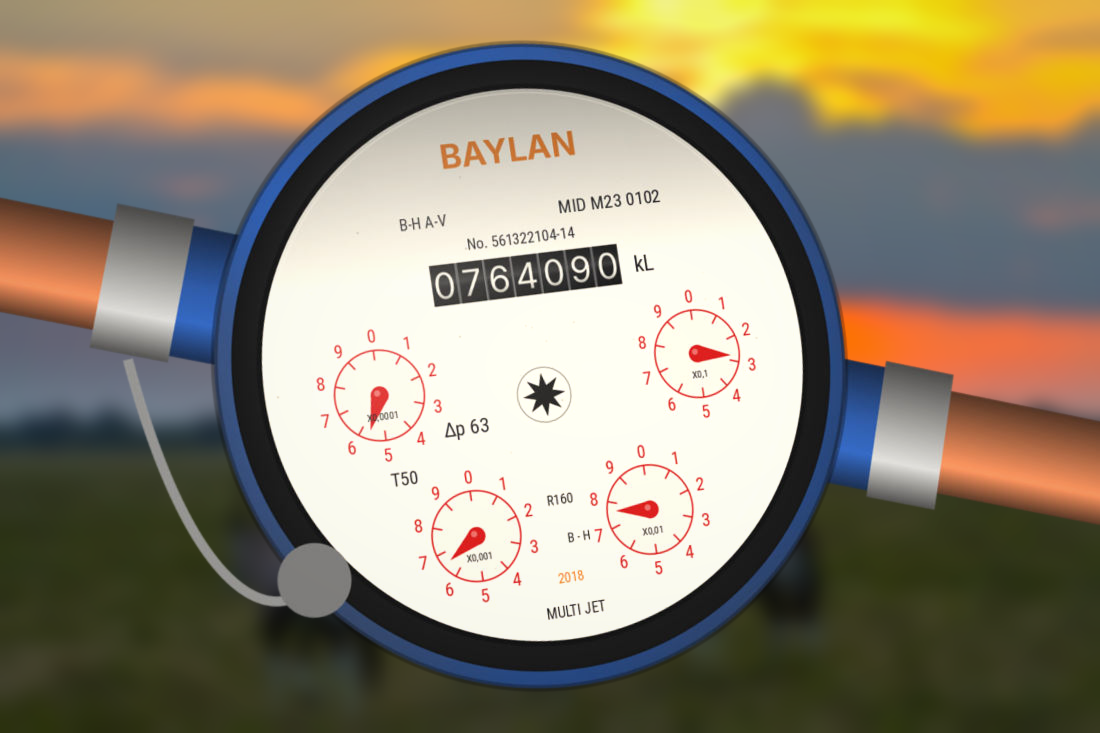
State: 764090.2765 kL
